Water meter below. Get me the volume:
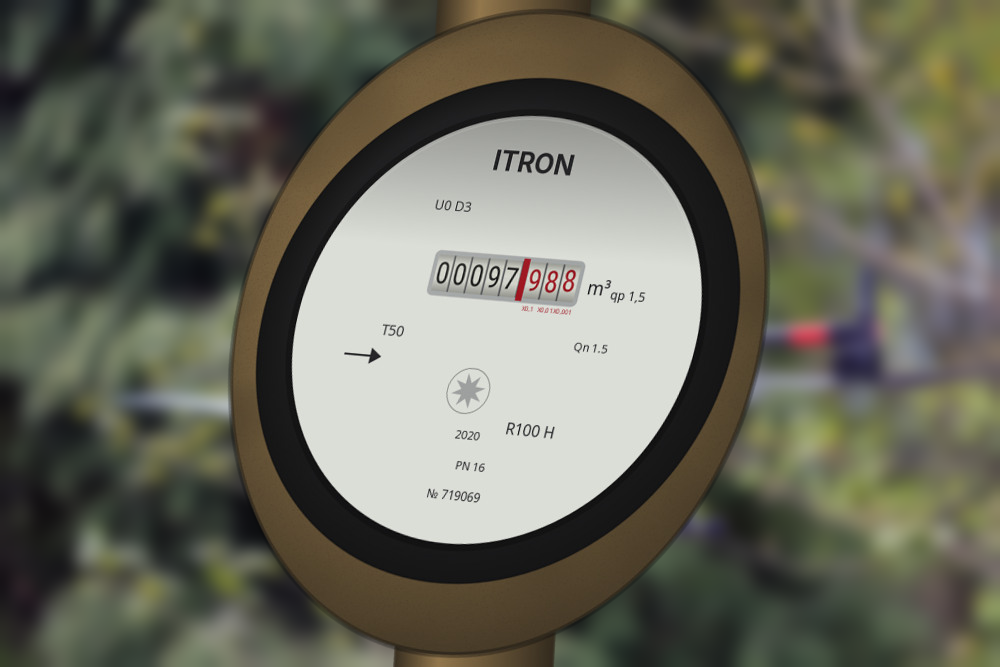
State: 97.988 m³
